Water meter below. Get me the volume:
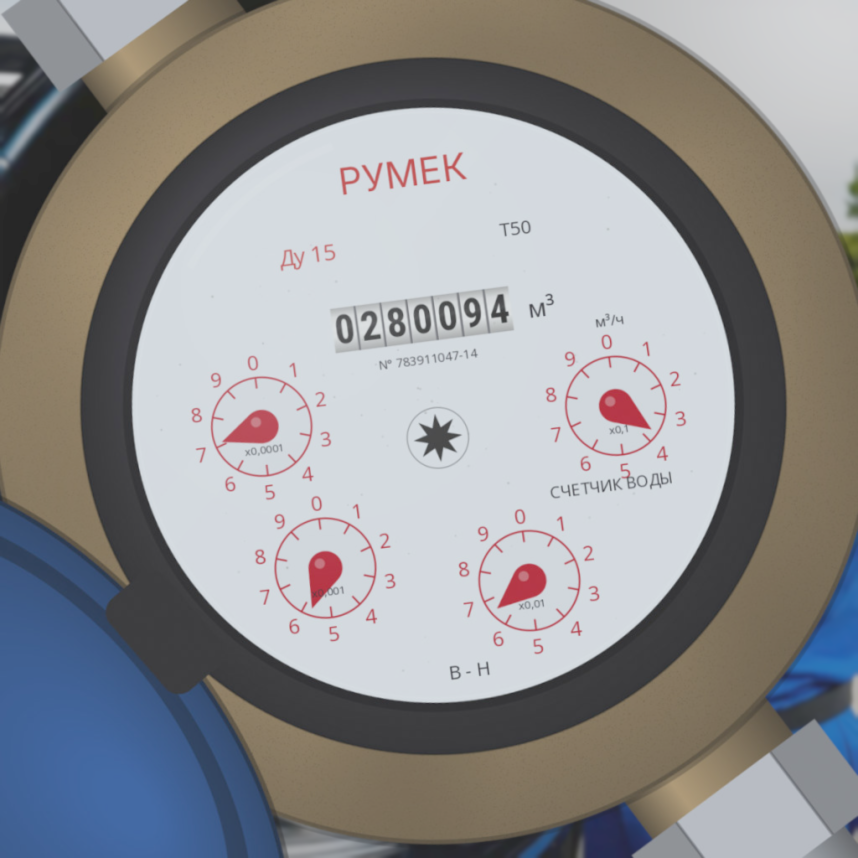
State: 280094.3657 m³
